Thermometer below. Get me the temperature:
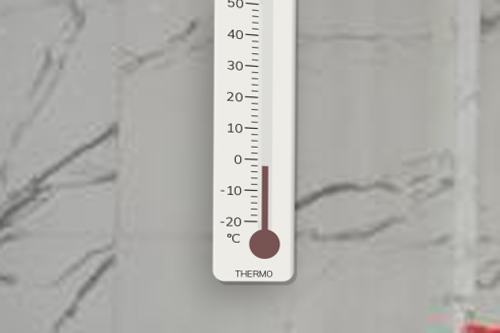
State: -2 °C
